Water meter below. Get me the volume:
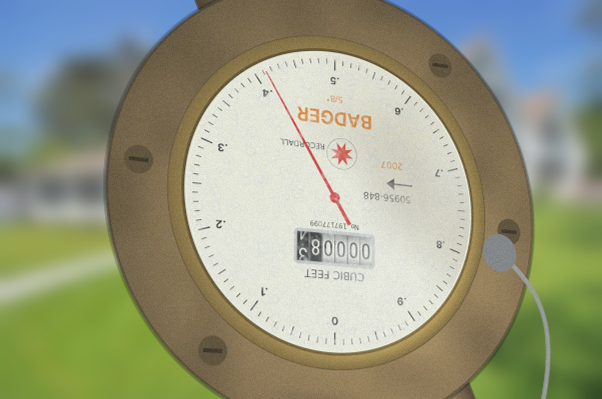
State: 83.41 ft³
